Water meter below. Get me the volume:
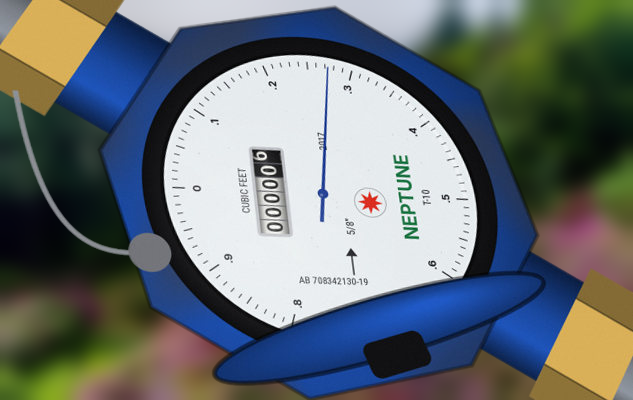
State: 6.27 ft³
